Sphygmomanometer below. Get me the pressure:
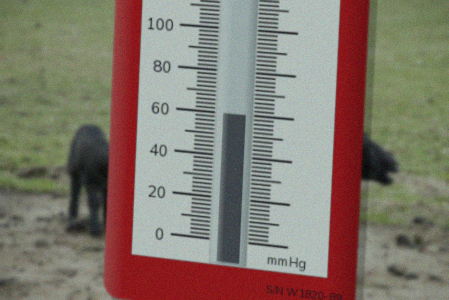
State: 60 mmHg
